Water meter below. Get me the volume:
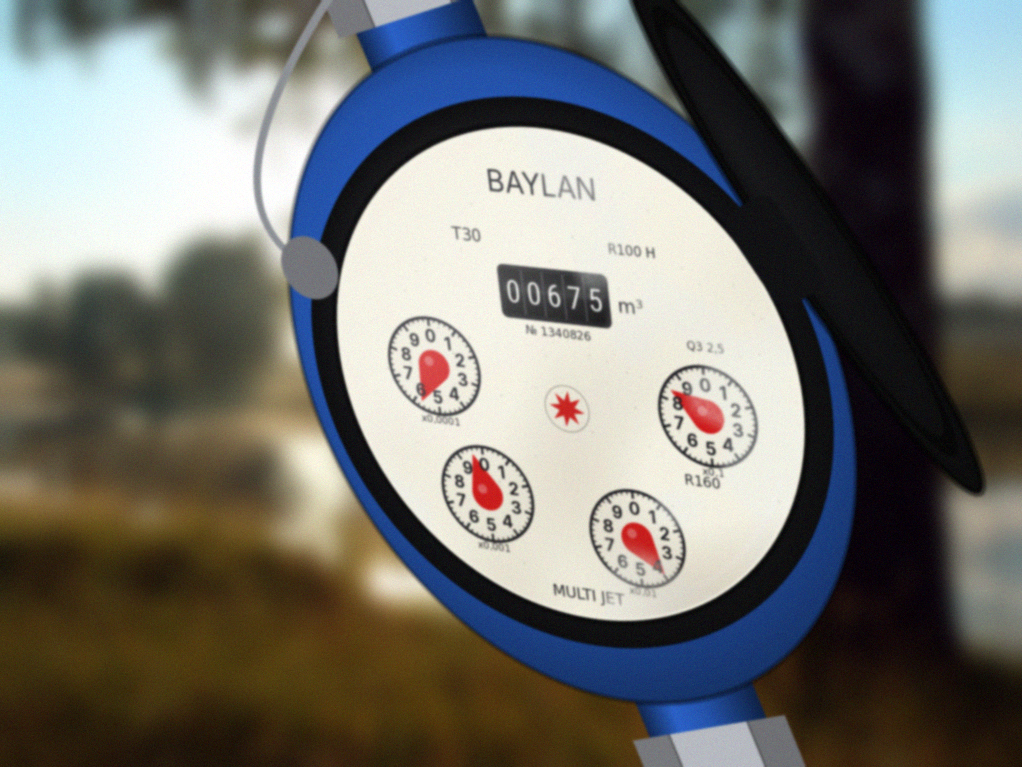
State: 675.8395 m³
